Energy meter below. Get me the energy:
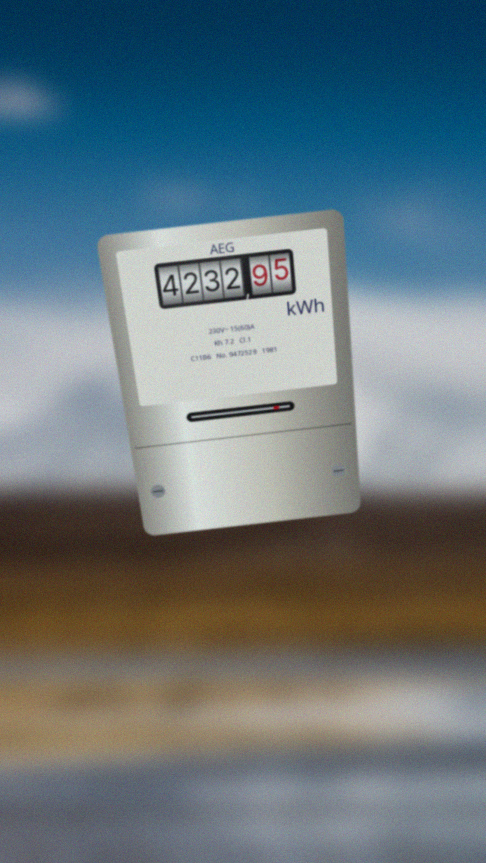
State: 4232.95 kWh
